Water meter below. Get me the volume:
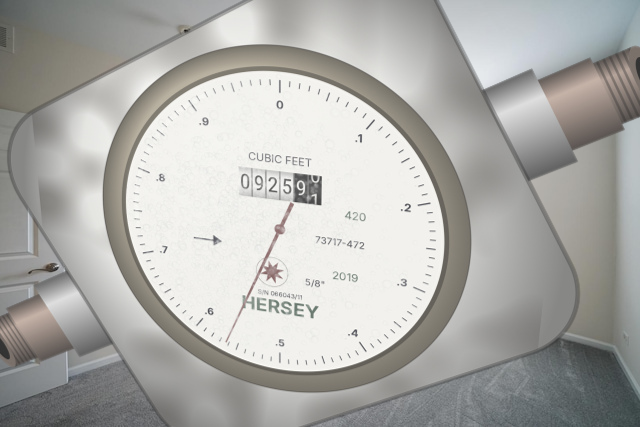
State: 92590.56 ft³
